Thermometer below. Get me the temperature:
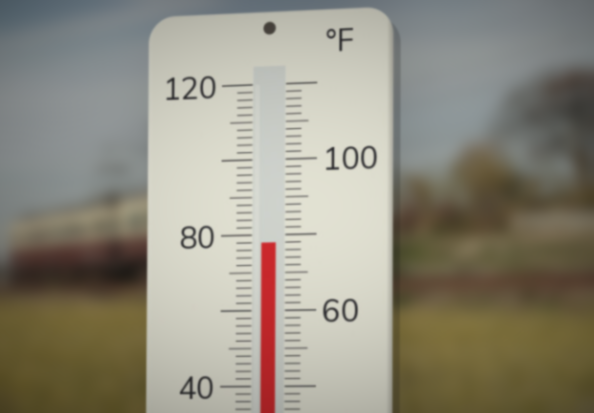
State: 78 °F
